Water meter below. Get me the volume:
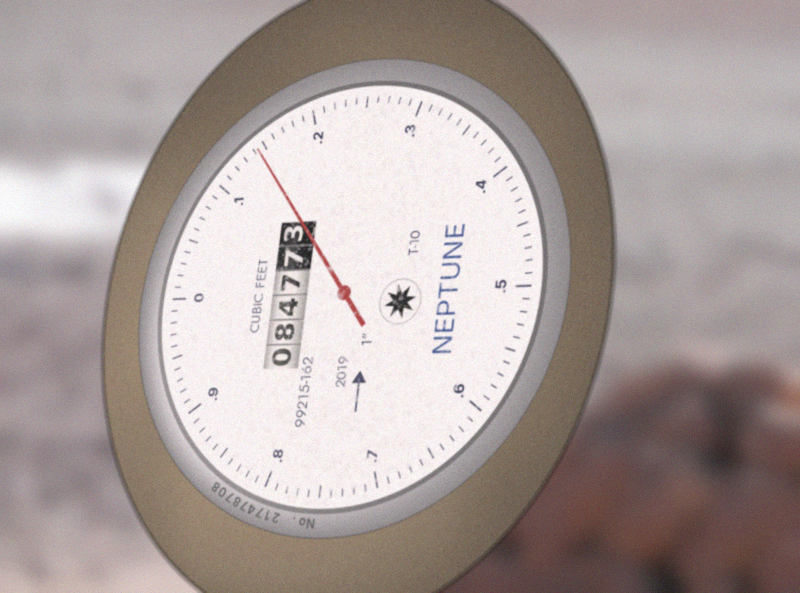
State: 84773.14 ft³
